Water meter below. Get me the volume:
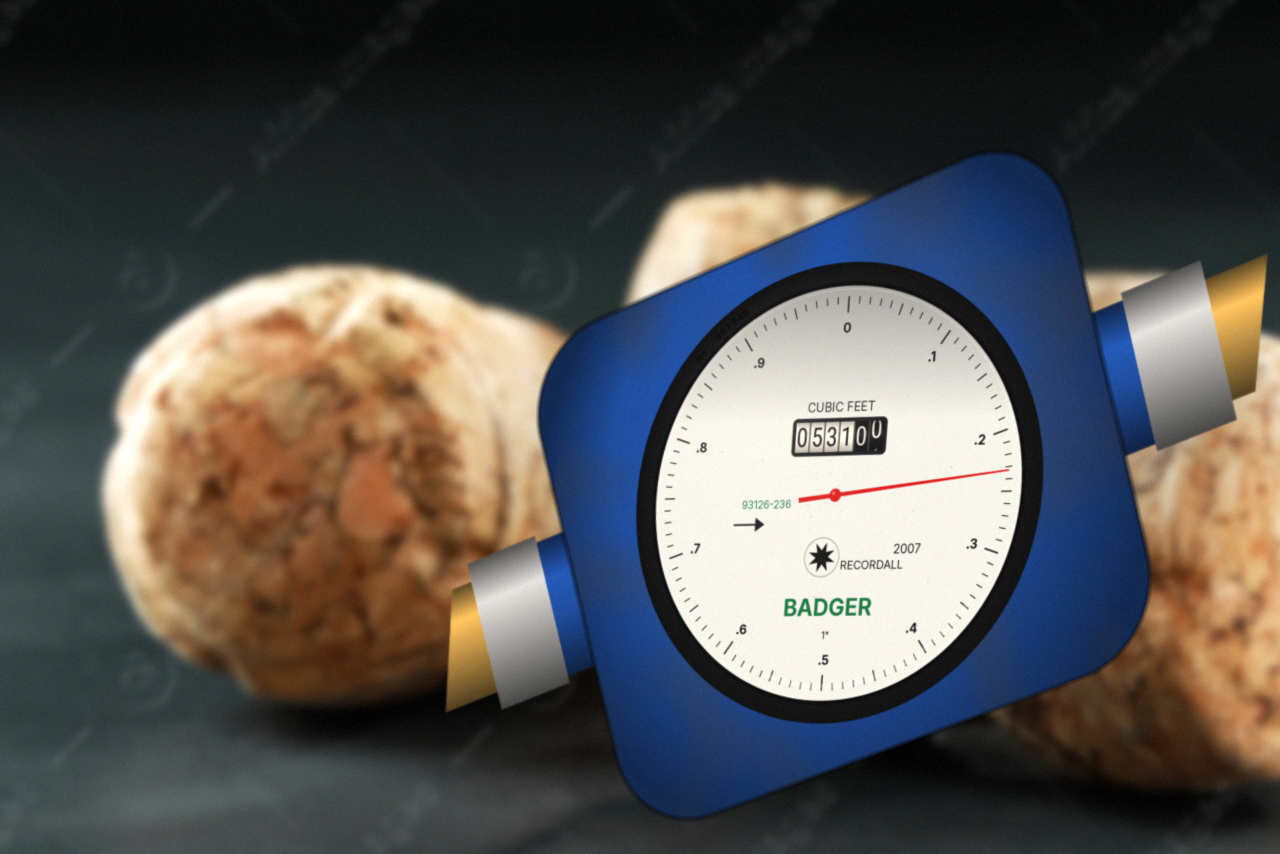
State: 53100.23 ft³
